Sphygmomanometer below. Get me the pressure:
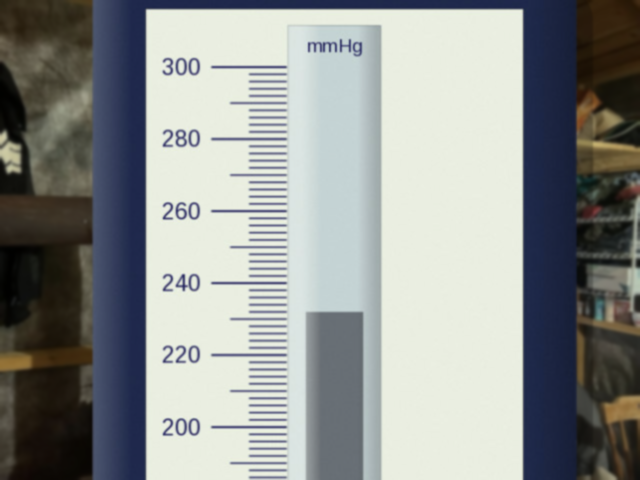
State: 232 mmHg
